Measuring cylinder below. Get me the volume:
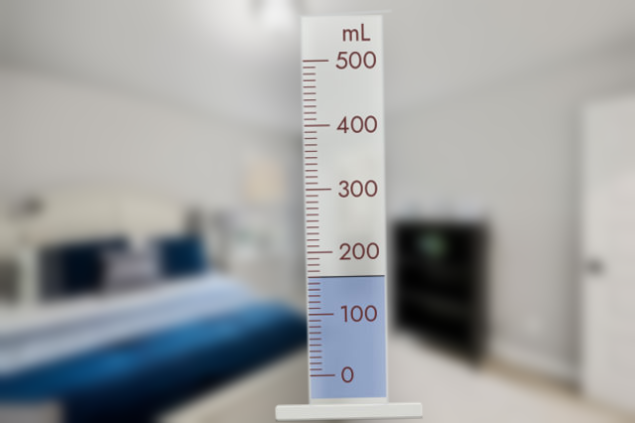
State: 160 mL
